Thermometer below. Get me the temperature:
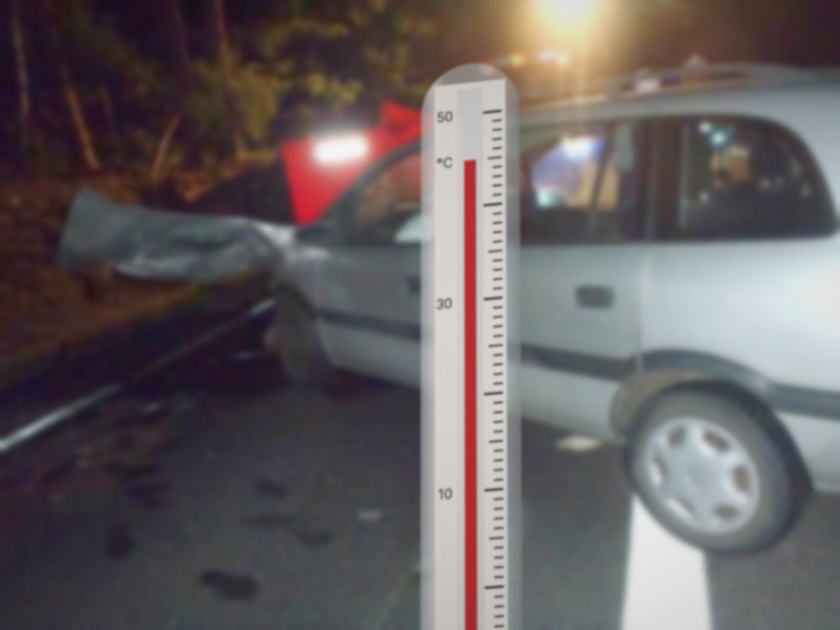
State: 45 °C
